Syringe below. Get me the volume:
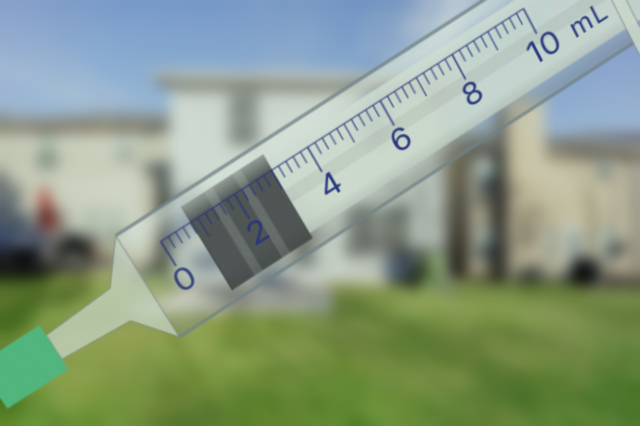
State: 0.8 mL
